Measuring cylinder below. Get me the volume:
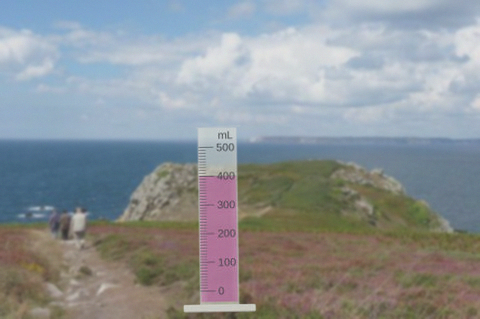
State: 400 mL
